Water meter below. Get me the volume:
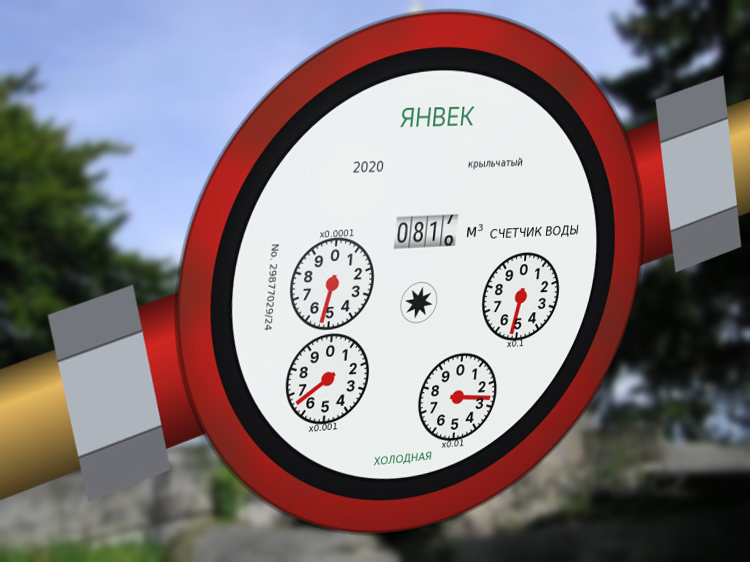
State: 817.5265 m³
